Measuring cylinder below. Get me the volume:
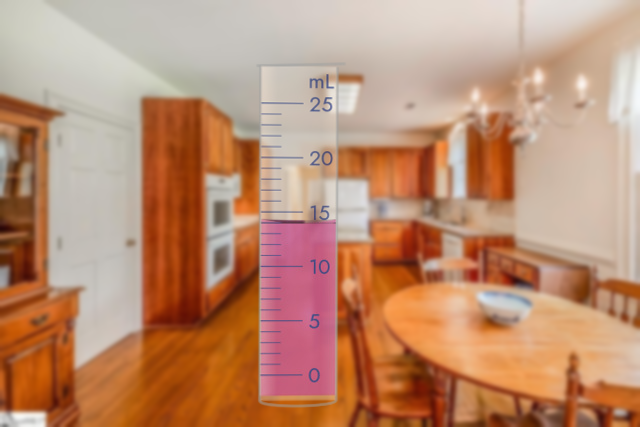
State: 14 mL
